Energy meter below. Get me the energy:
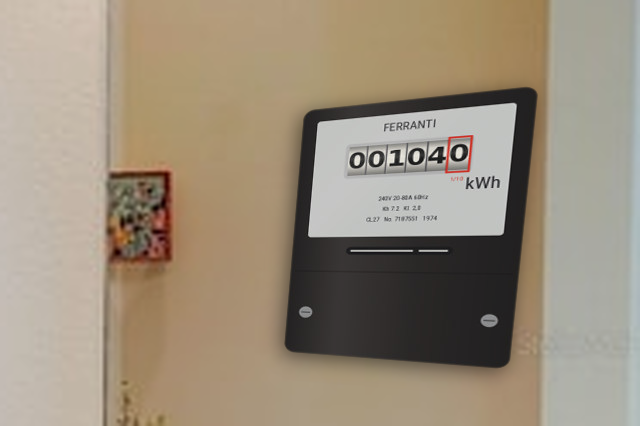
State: 104.0 kWh
